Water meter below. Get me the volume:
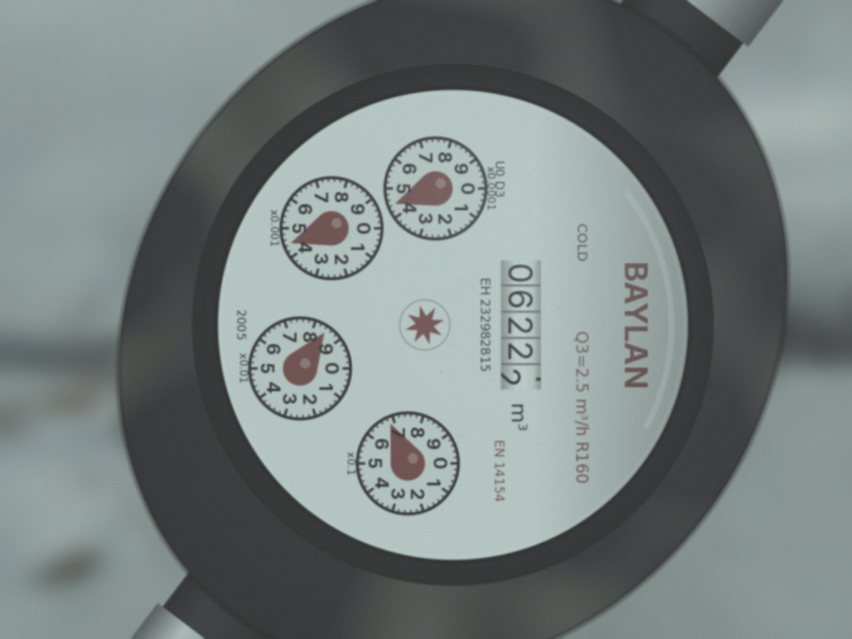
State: 6221.6844 m³
